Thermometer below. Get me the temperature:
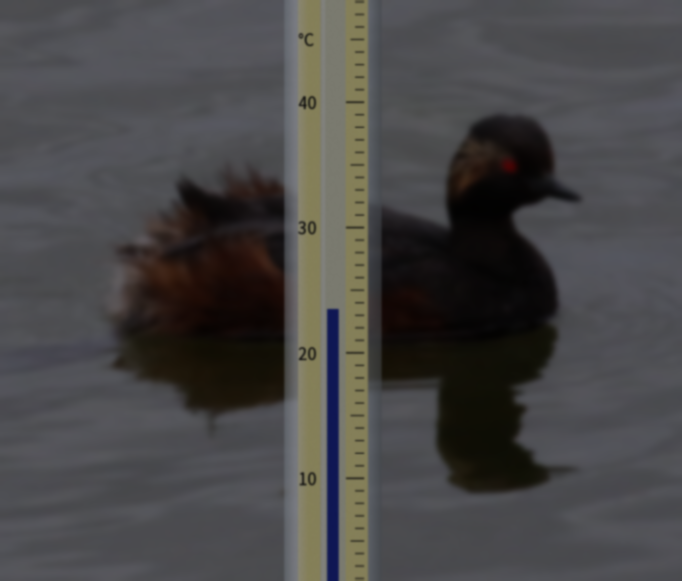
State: 23.5 °C
